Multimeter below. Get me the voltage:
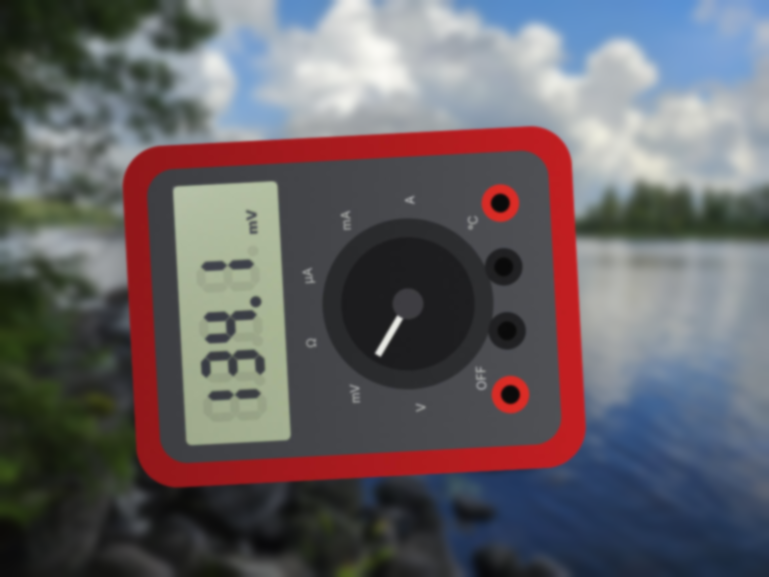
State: 134.1 mV
